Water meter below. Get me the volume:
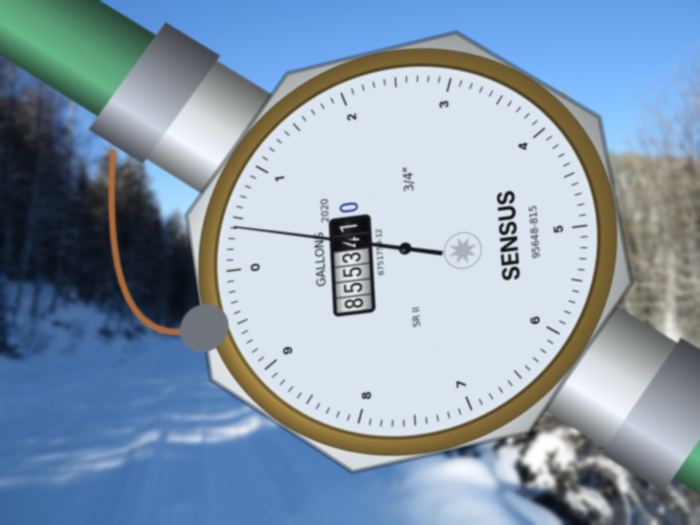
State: 8553410.4 gal
